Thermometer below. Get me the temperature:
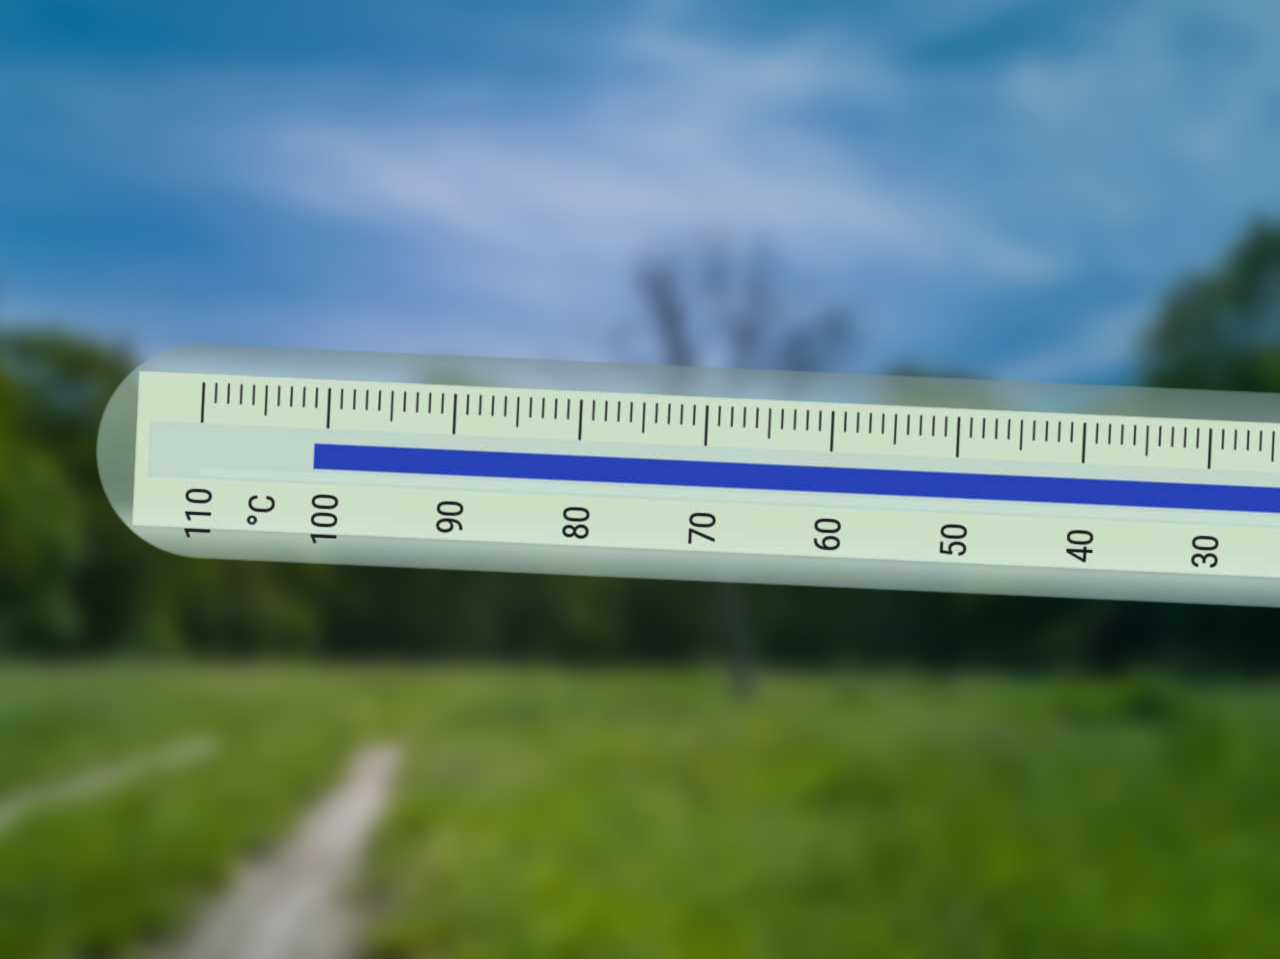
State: 101 °C
